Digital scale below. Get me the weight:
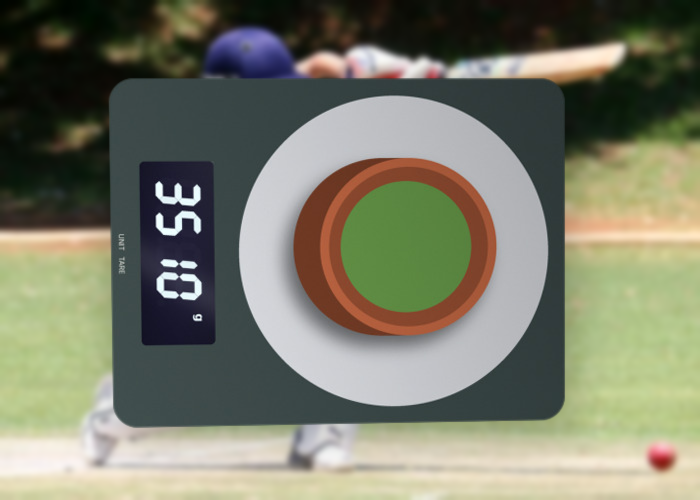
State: 3510 g
